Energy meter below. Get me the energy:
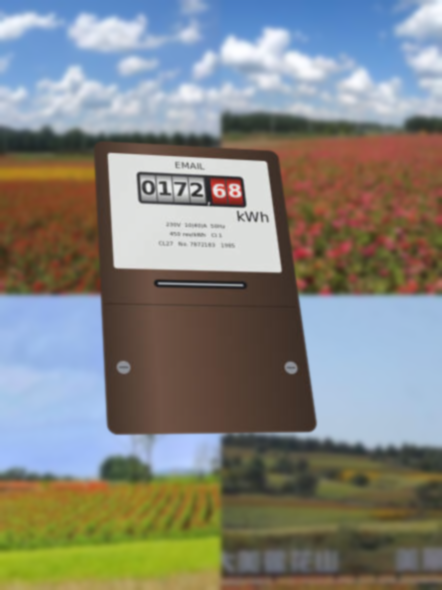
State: 172.68 kWh
